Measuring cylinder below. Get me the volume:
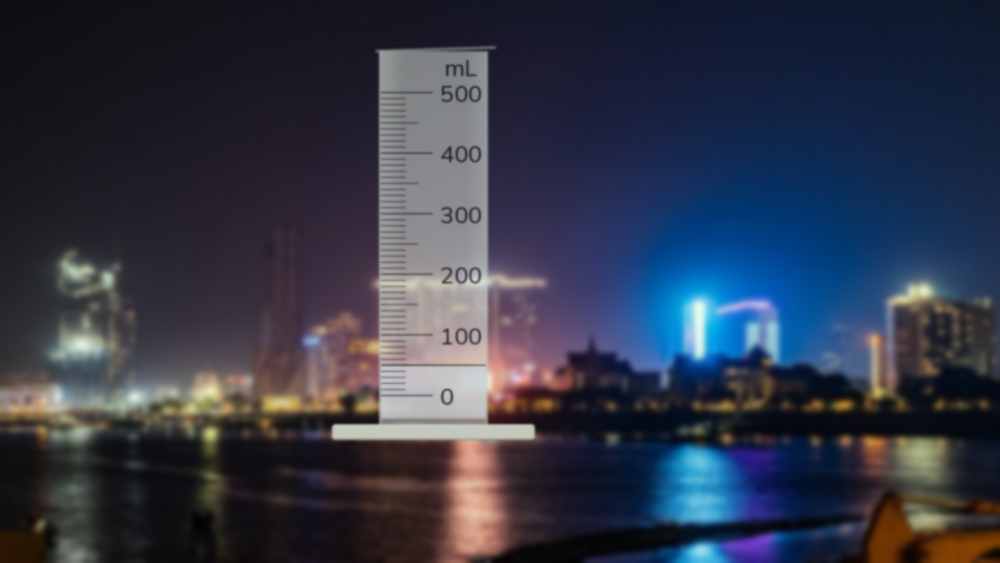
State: 50 mL
